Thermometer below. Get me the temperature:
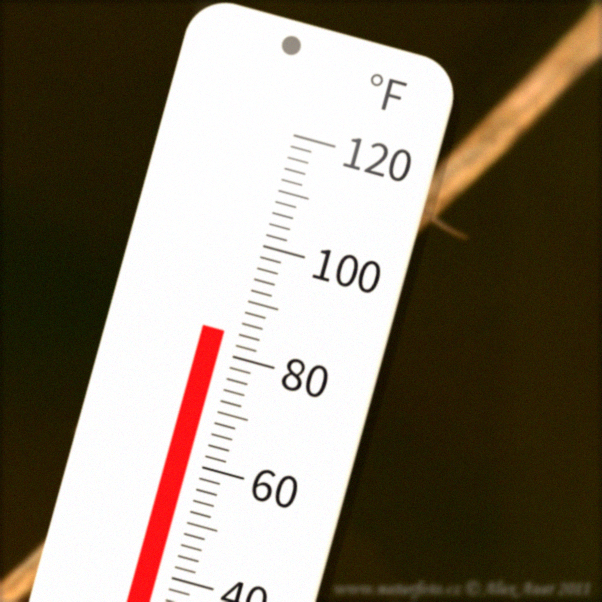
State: 84 °F
